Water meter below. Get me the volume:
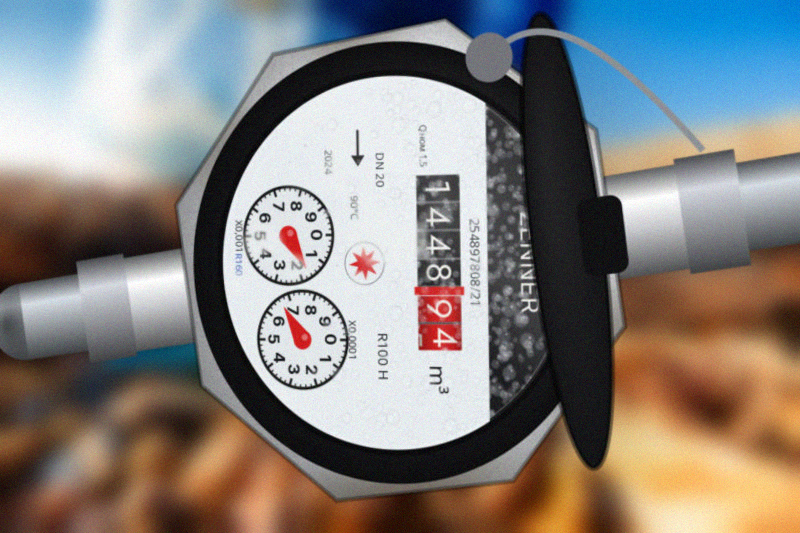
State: 1448.9416 m³
